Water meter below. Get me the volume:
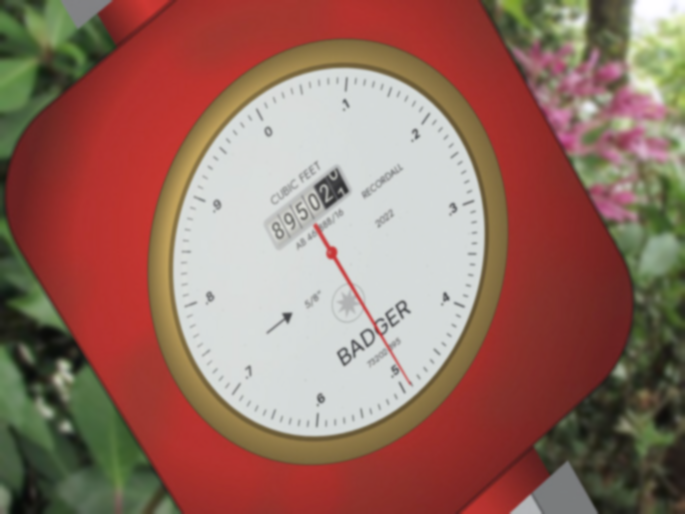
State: 895020.49 ft³
